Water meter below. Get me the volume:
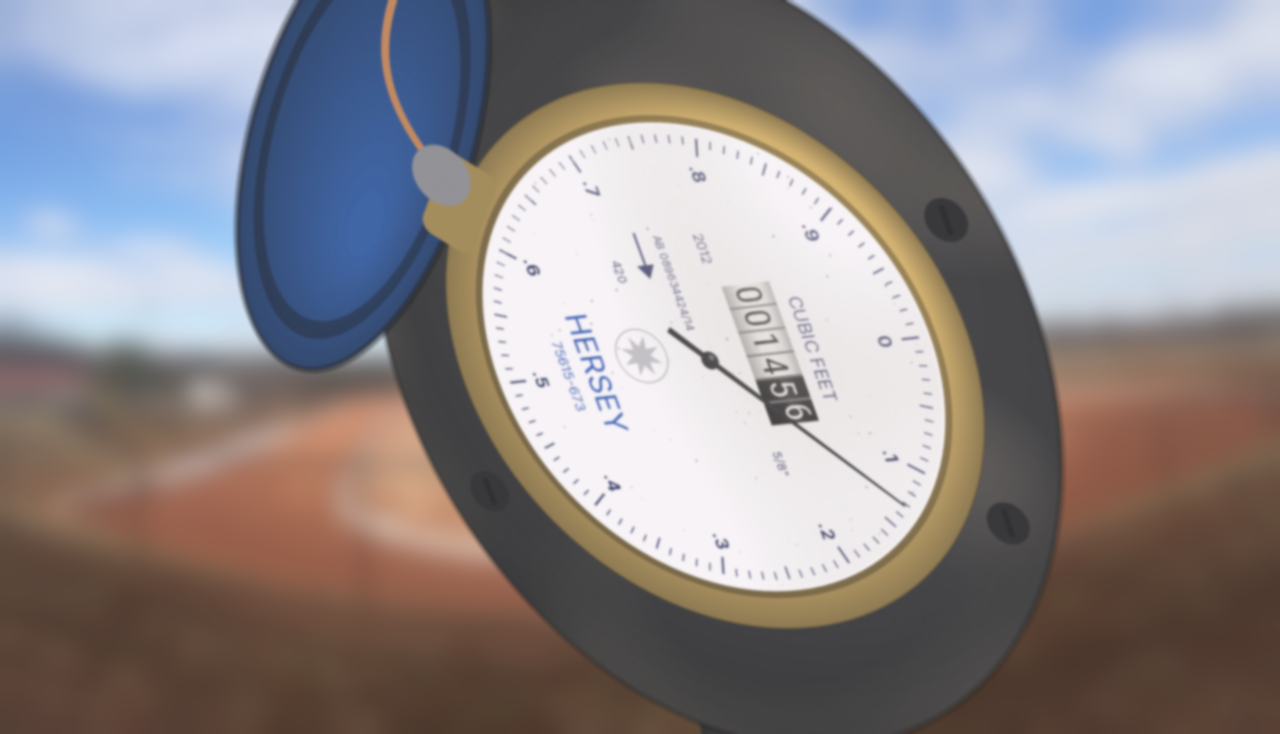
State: 1456.13 ft³
